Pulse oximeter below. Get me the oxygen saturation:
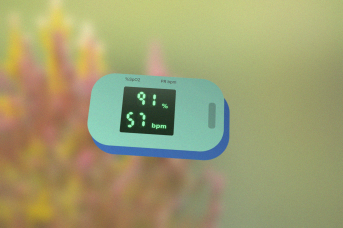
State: 91 %
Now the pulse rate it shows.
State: 57 bpm
